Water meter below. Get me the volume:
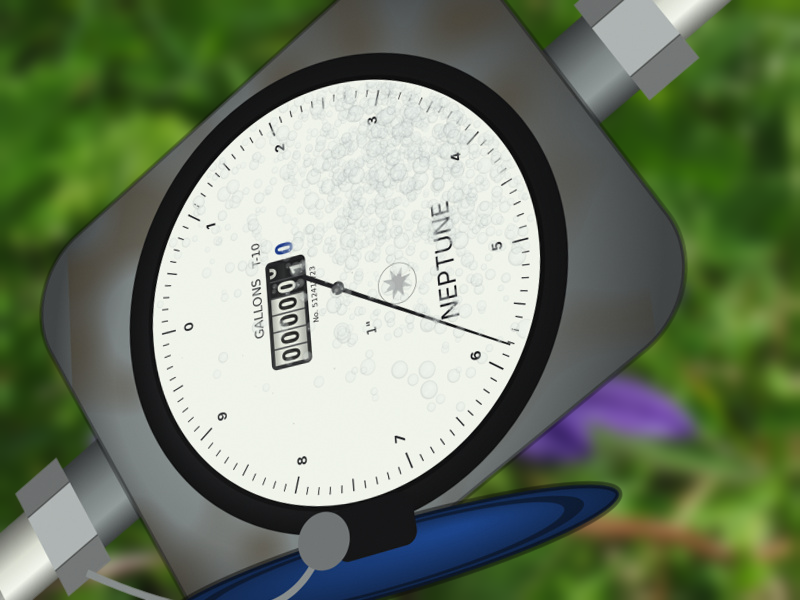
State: 5.8 gal
